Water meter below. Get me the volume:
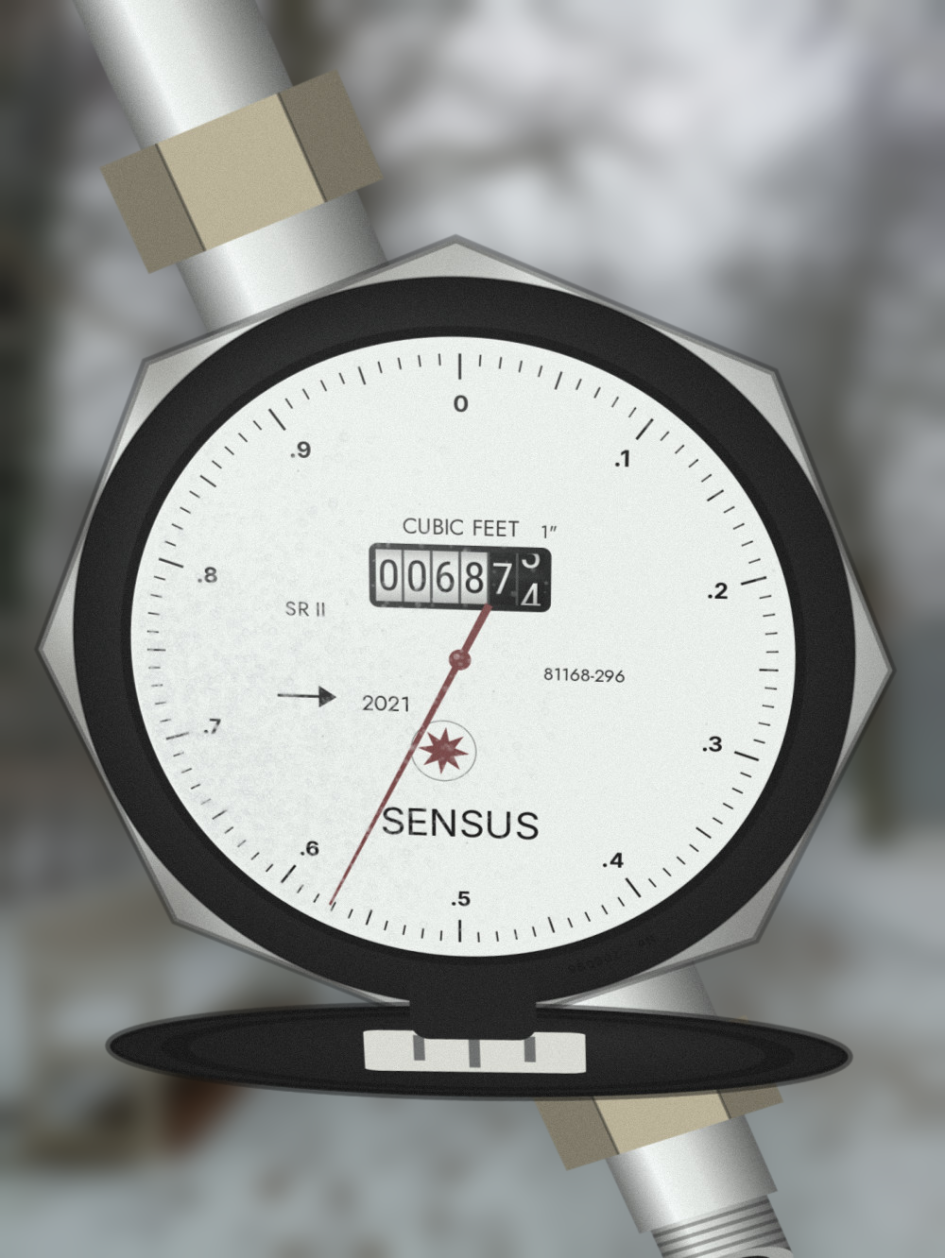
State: 6873.57 ft³
